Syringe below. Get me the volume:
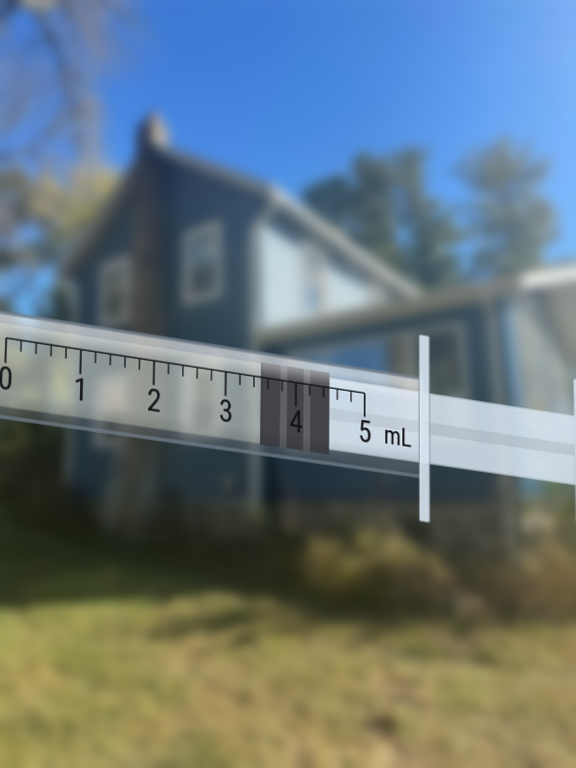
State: 3.5 mL
